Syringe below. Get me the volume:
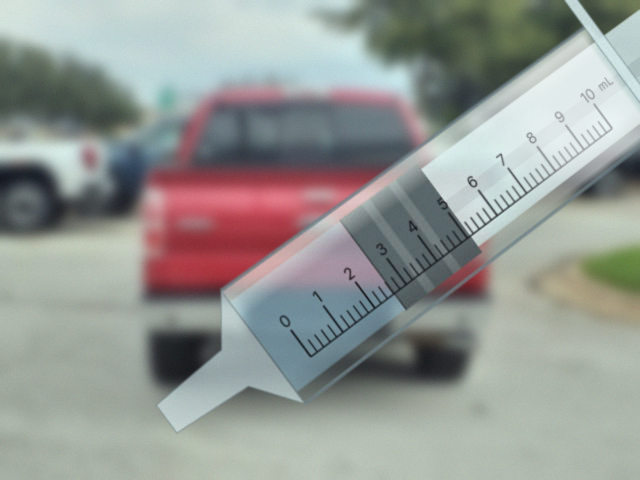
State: 2.6 mL
